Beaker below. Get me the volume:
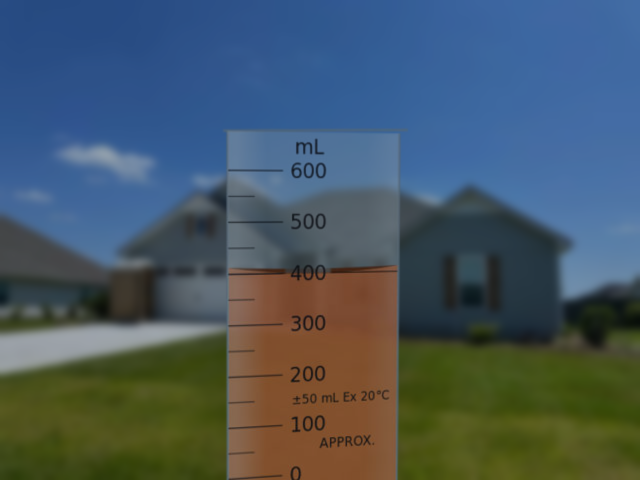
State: 400 mL
